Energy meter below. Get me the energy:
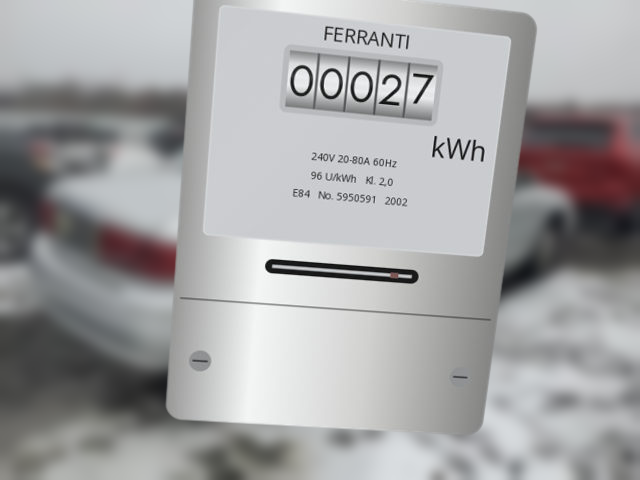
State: 27 kWh
